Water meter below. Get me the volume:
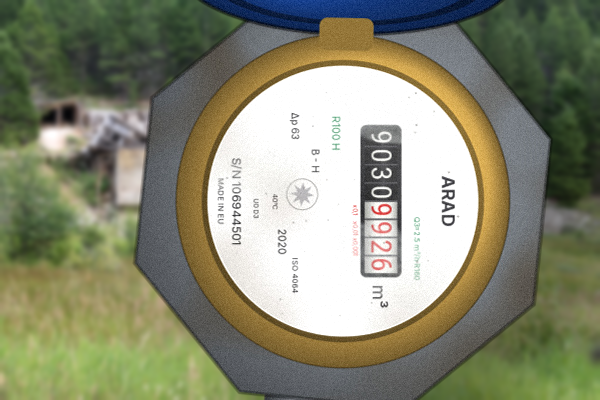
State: 9030.9926 m³
